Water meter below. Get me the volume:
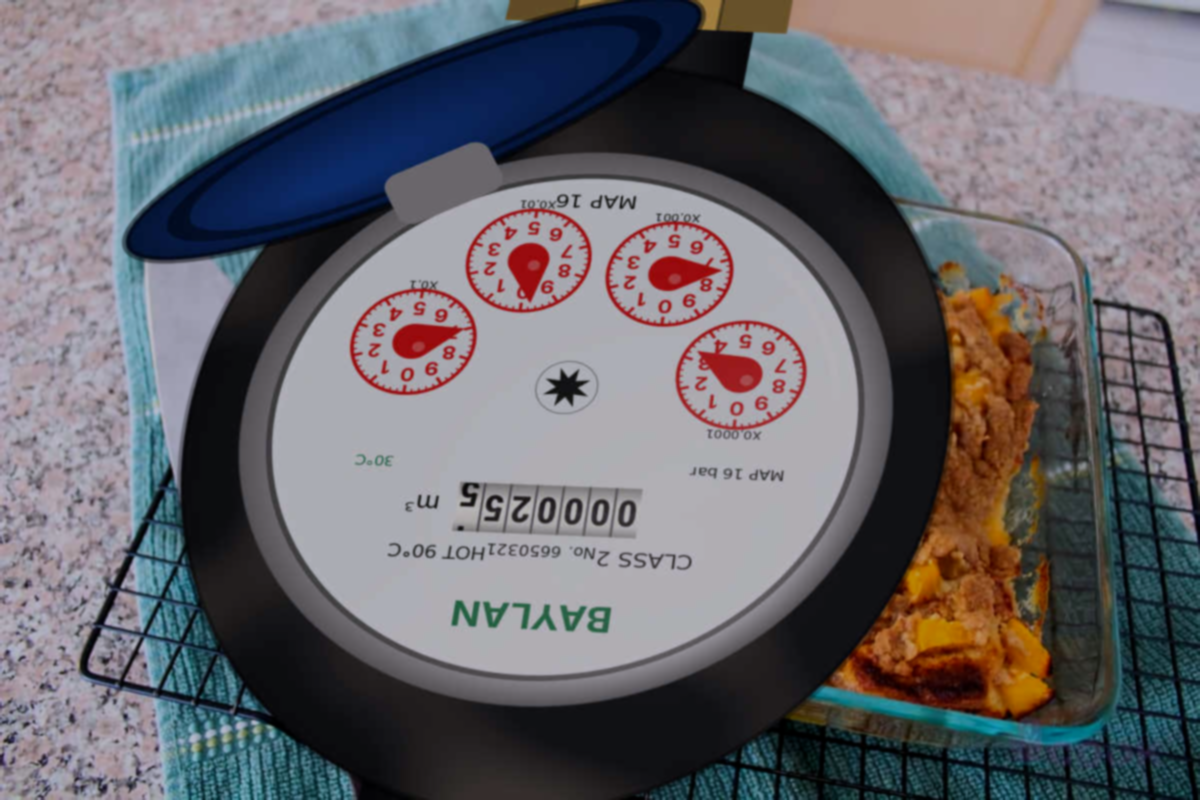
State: 254.6973 m³
